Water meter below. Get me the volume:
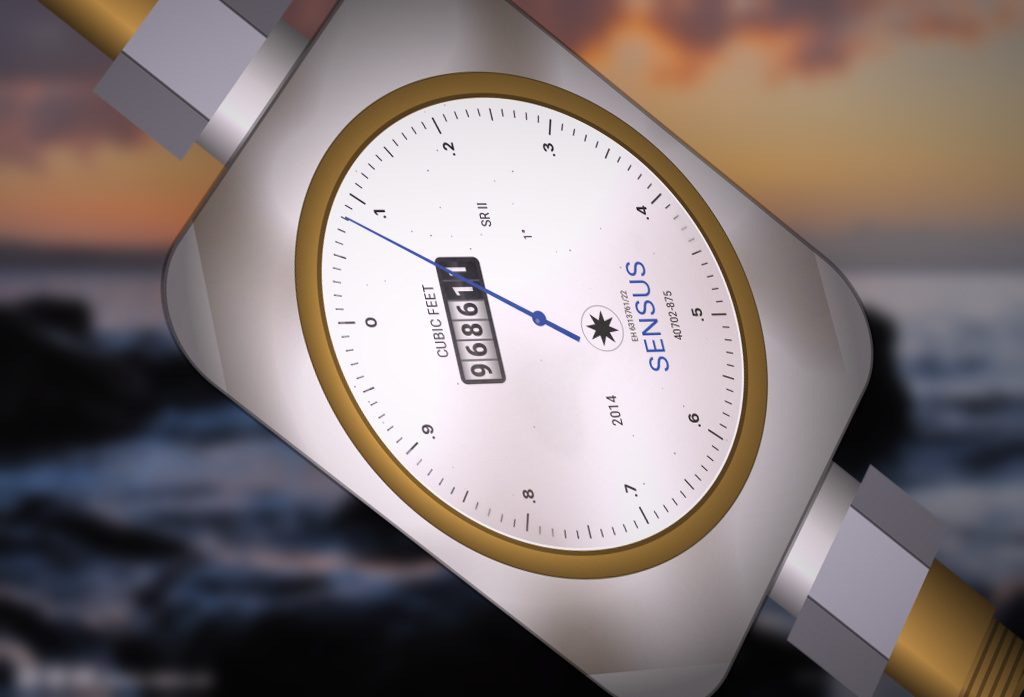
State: 968611.08 ft³
